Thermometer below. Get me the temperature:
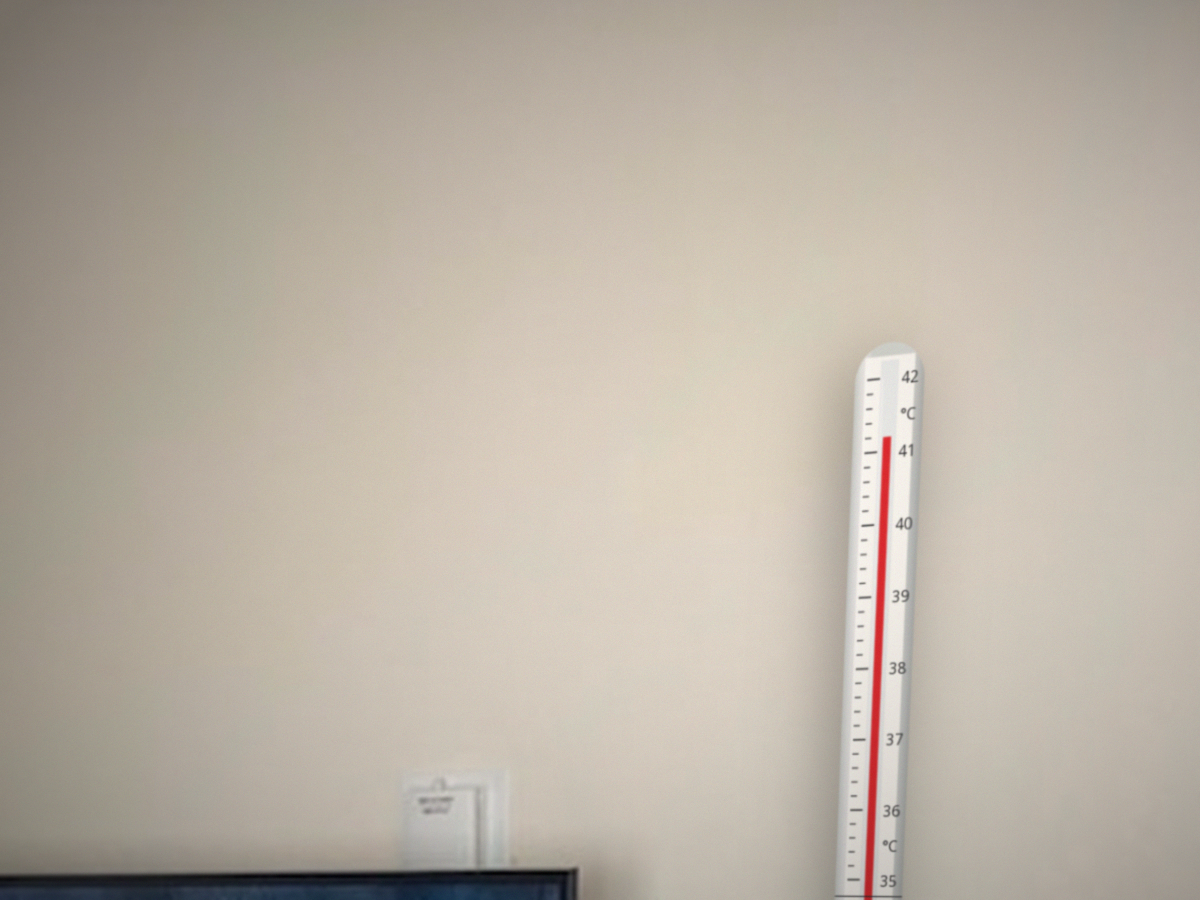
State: 41.2 °C
